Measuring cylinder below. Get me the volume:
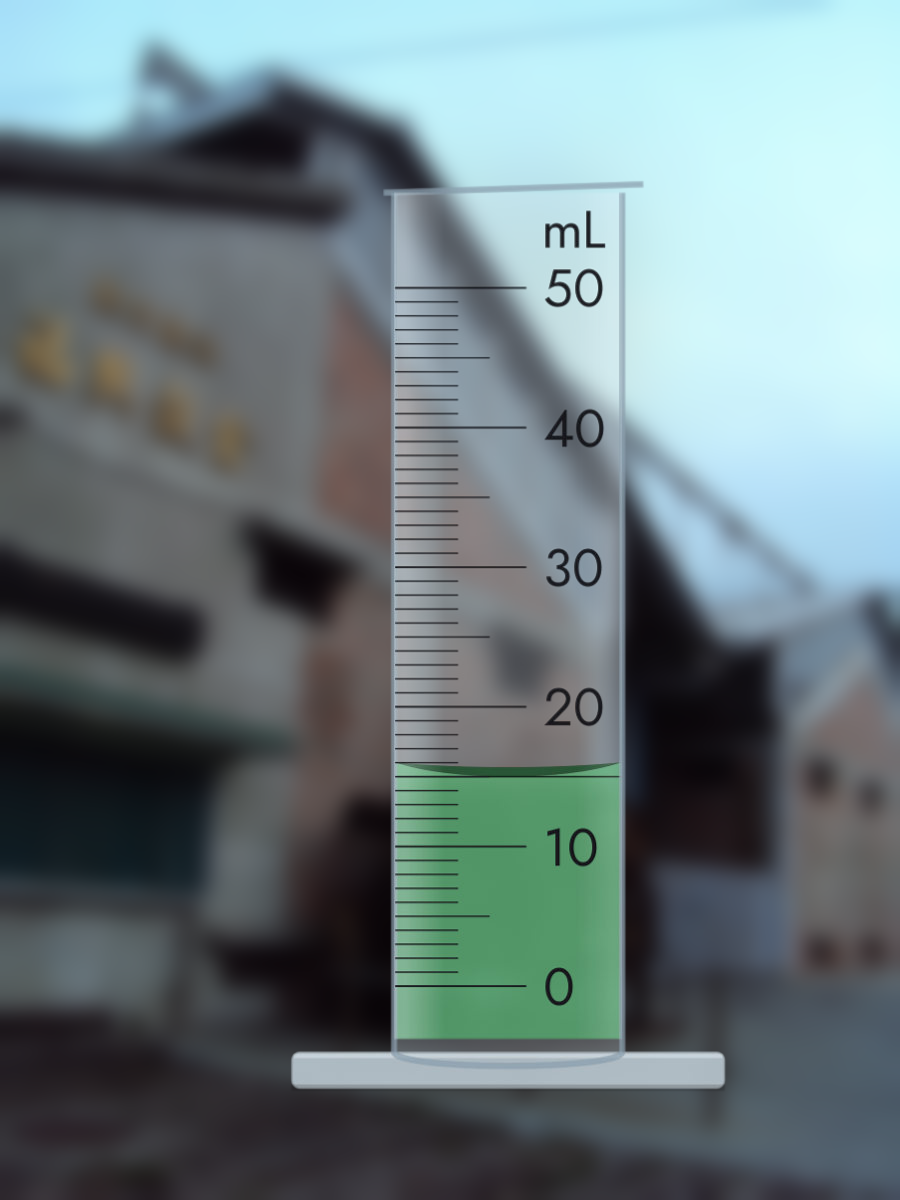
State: 15 mL
